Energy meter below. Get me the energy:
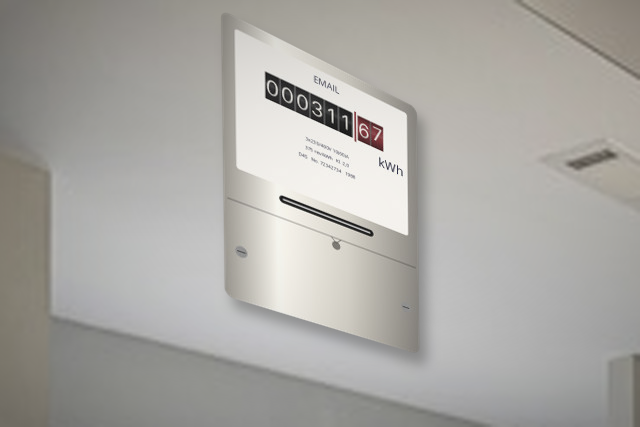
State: 311.67 kWh
